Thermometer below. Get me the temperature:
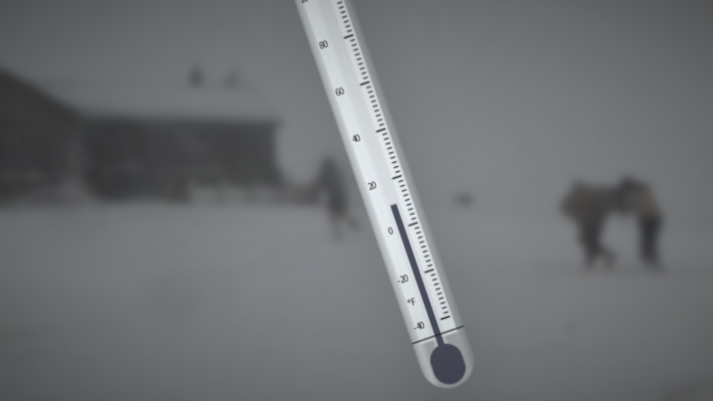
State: 10 °F
